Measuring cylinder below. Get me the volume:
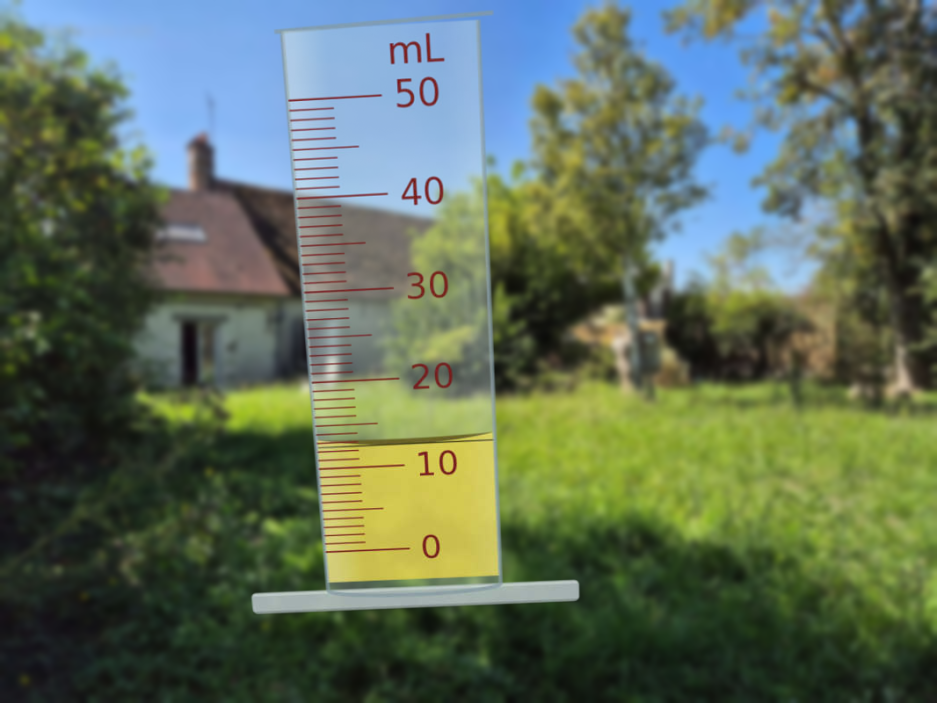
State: 12.5 mL
